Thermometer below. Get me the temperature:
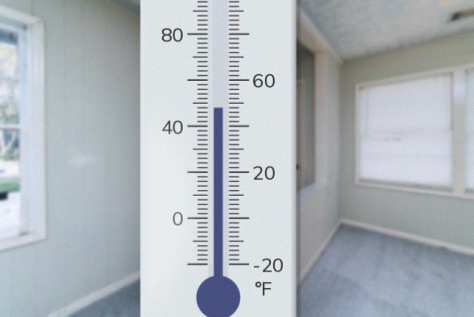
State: 48 °F
